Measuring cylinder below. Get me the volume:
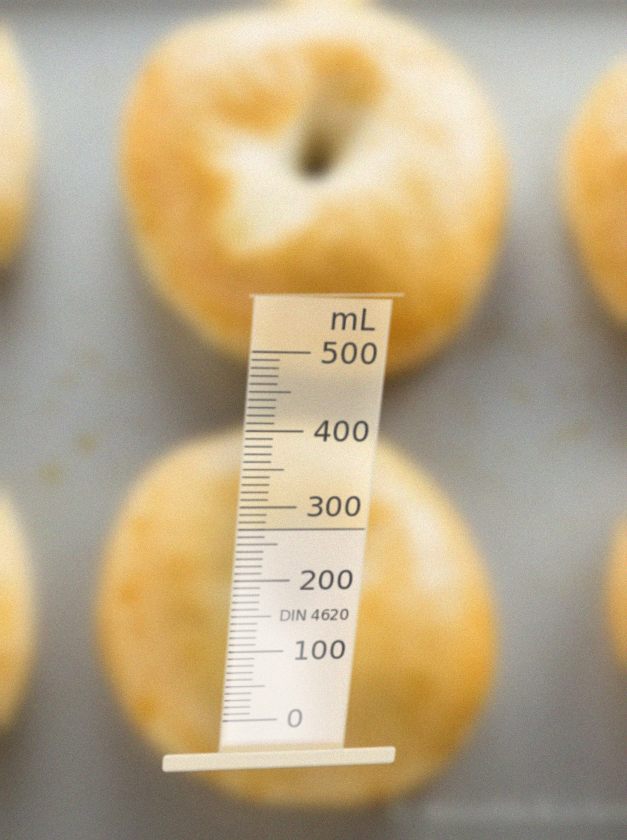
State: 270 mL
